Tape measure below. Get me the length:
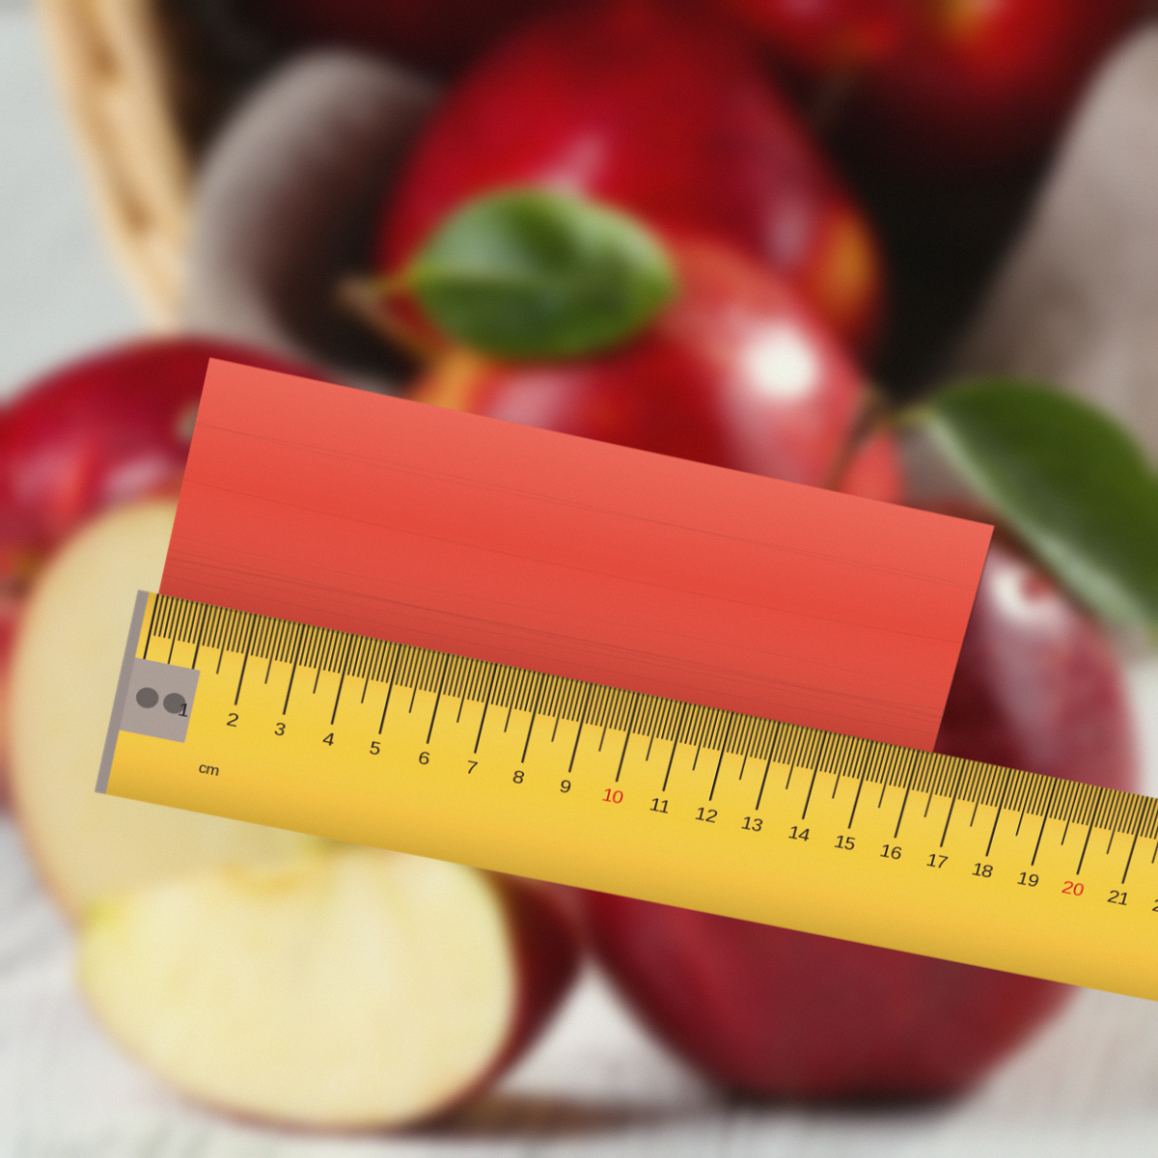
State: 16.3 cm
